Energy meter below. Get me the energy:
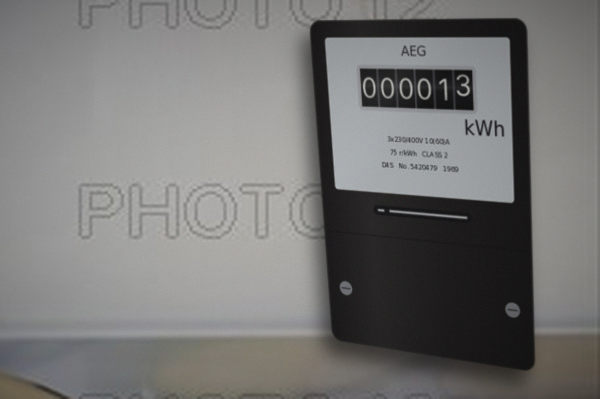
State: 13 kWh
